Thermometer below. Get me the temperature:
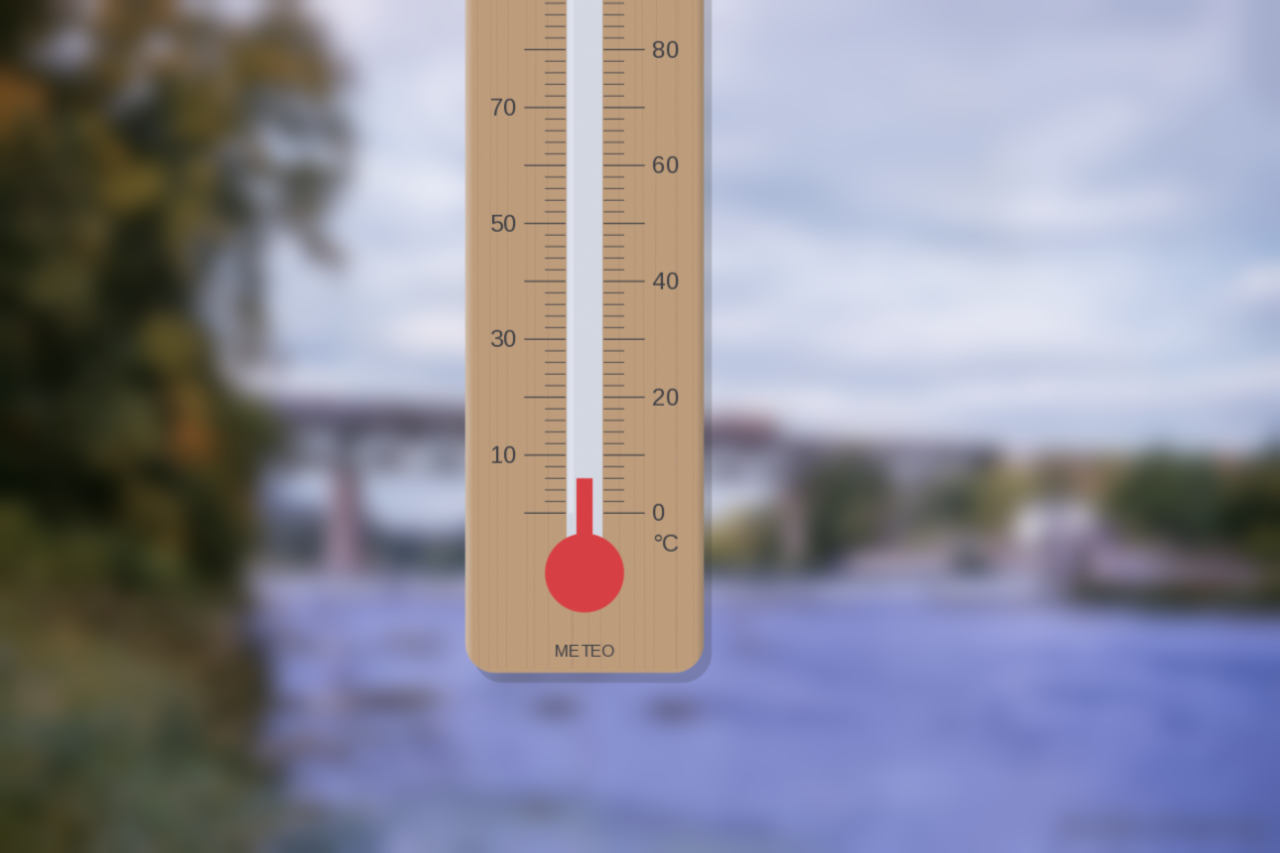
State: 6 °C
